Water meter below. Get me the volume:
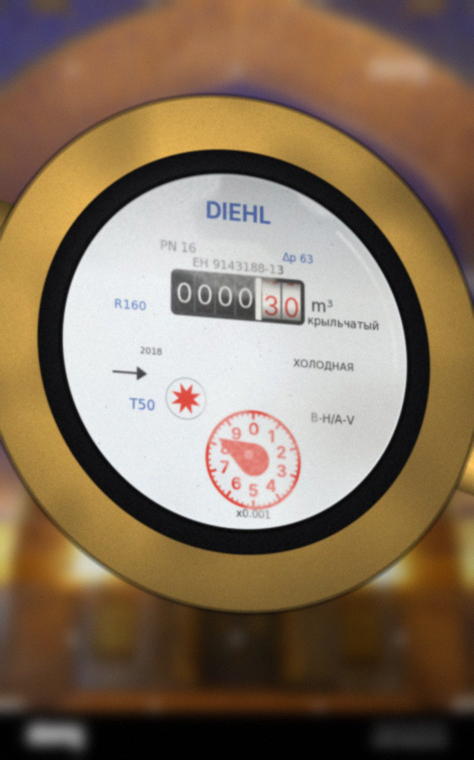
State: 0.298 m³
